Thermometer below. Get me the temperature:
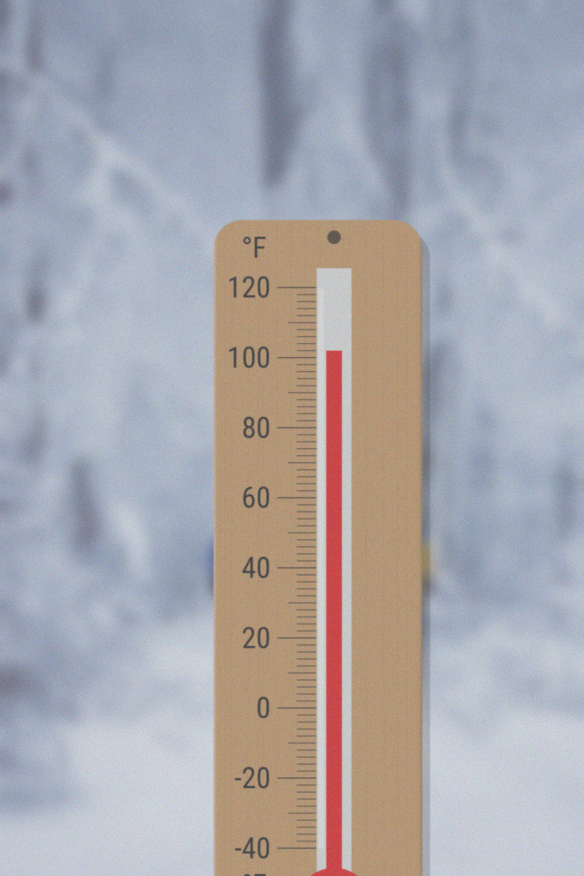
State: 102 °F
